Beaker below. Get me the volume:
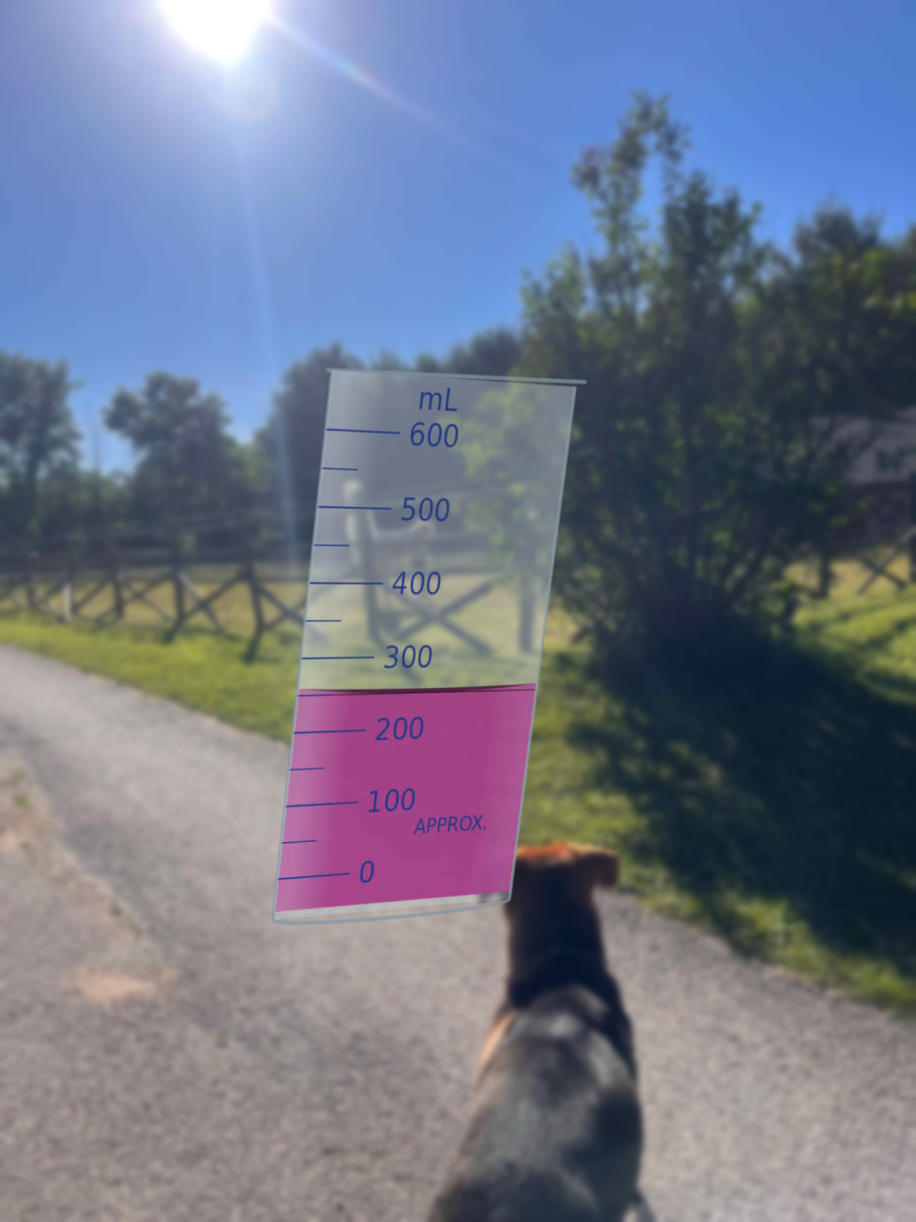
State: 250 mL
